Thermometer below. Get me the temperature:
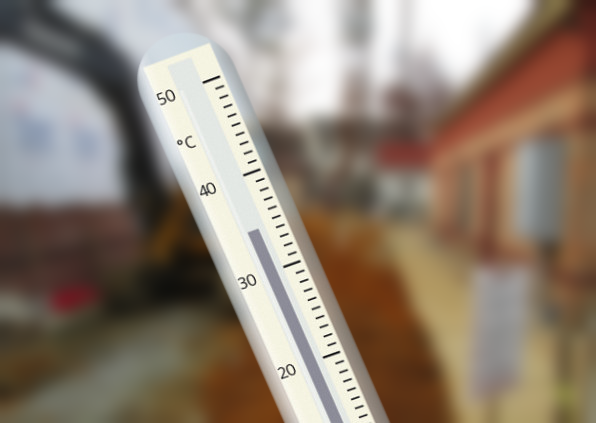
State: 34.5 °C
